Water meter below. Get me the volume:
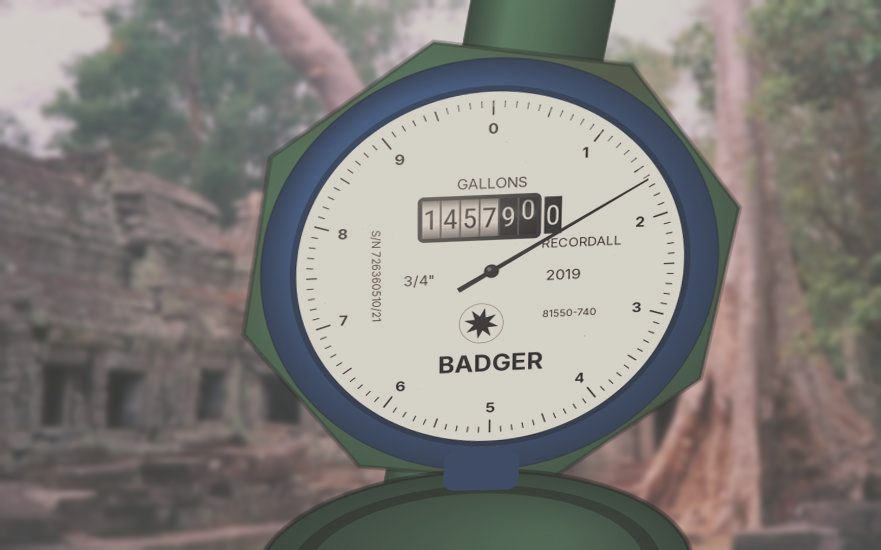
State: 1457901.6 gal
